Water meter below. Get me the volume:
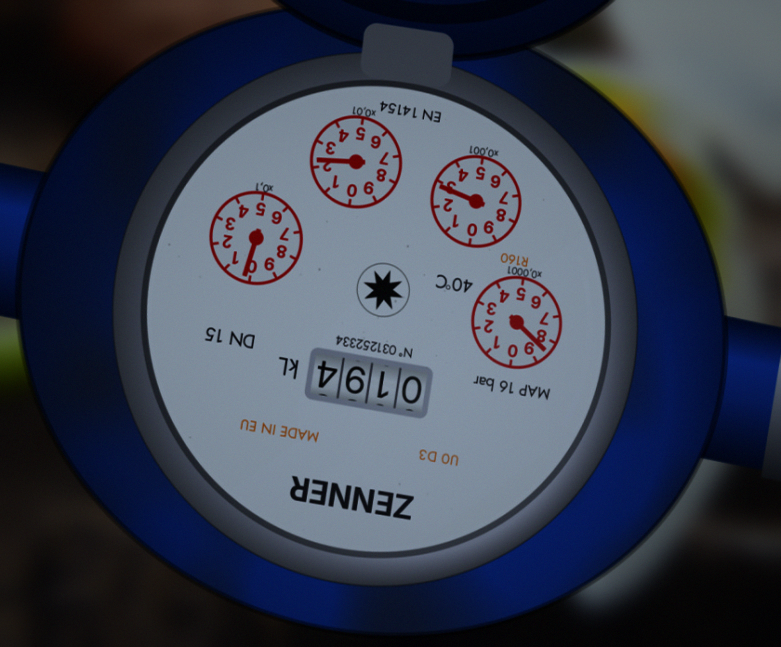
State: 194.0228 kL
